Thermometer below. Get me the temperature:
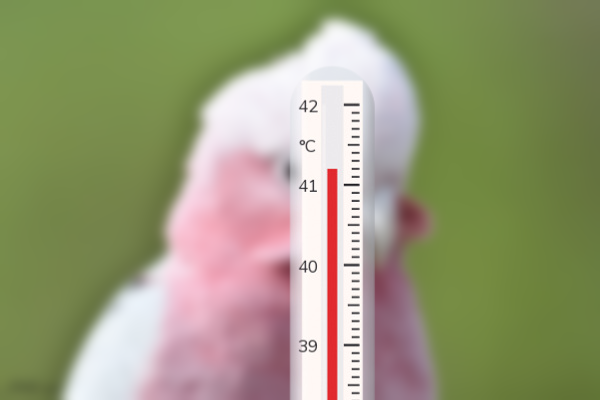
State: 41.2 °C
